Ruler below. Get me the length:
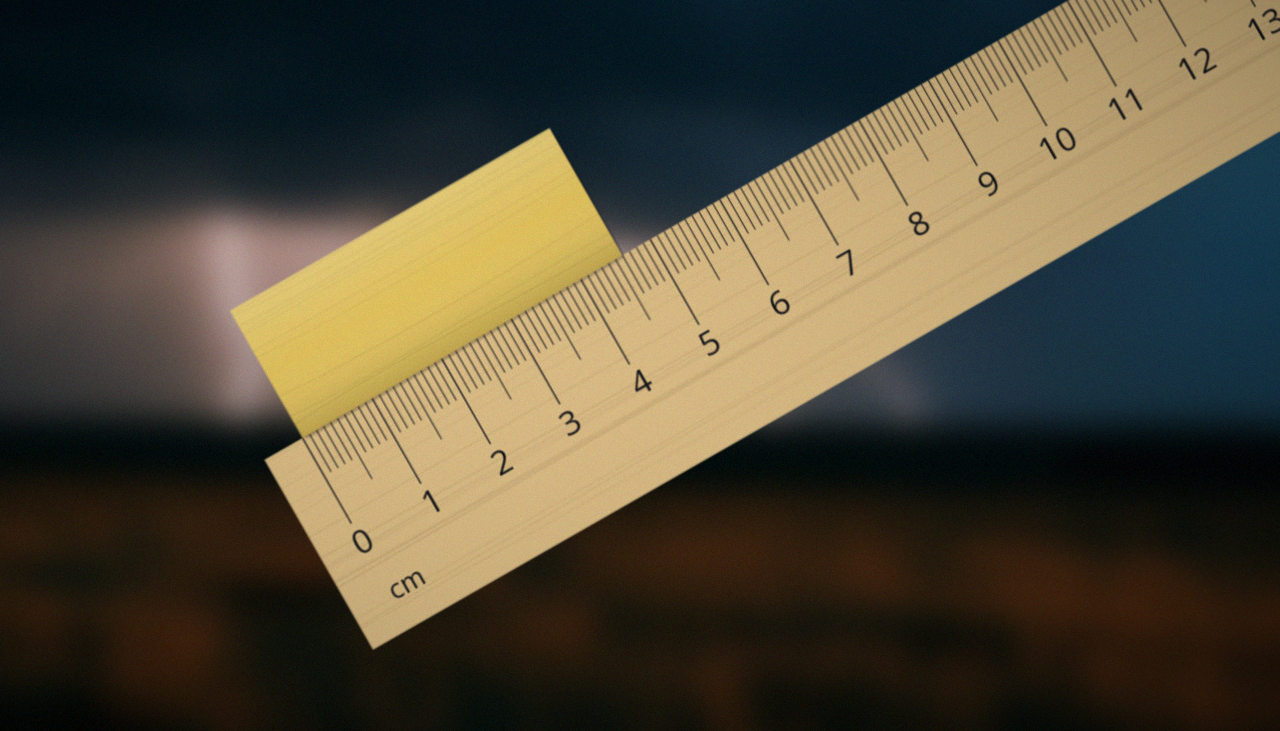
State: 4.6 cm
